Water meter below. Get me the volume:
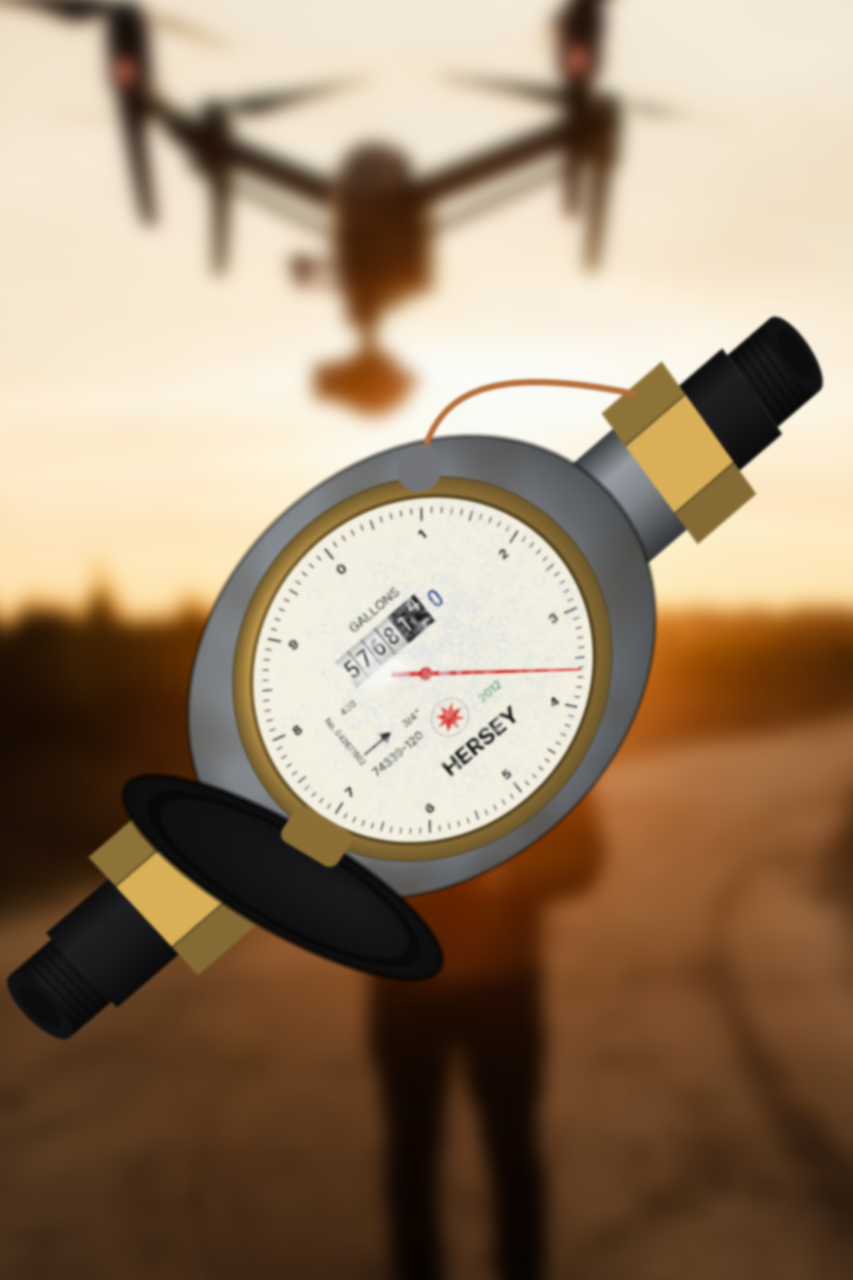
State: 5768143.6 gal
